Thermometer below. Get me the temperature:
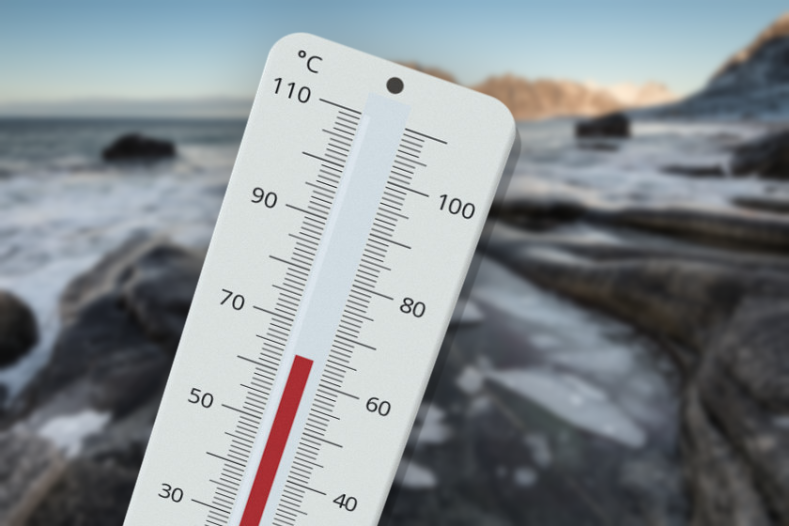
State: 64 °C
